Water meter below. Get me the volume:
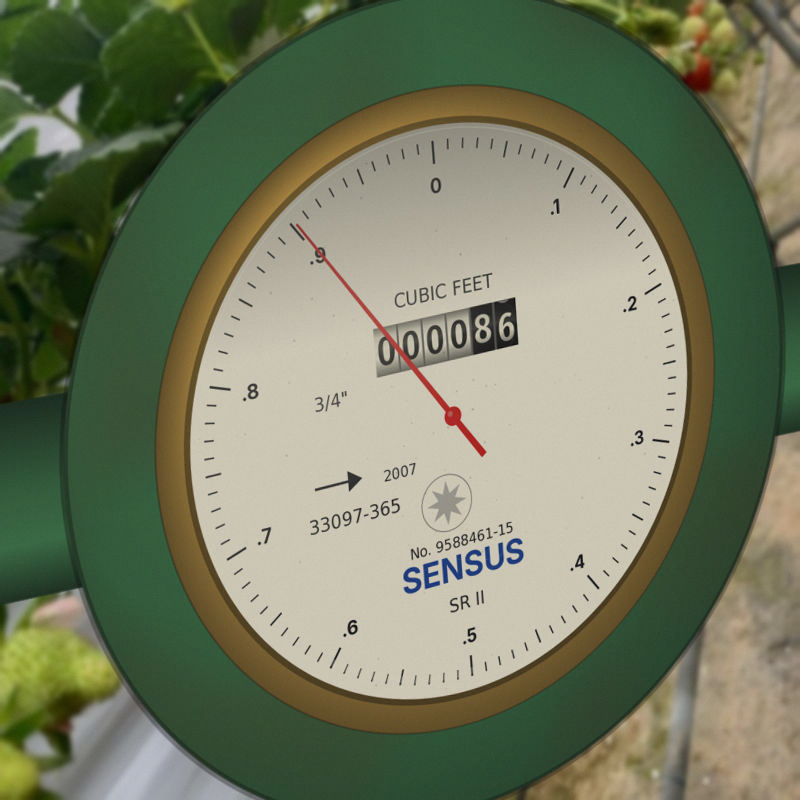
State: 85.90 ft³
